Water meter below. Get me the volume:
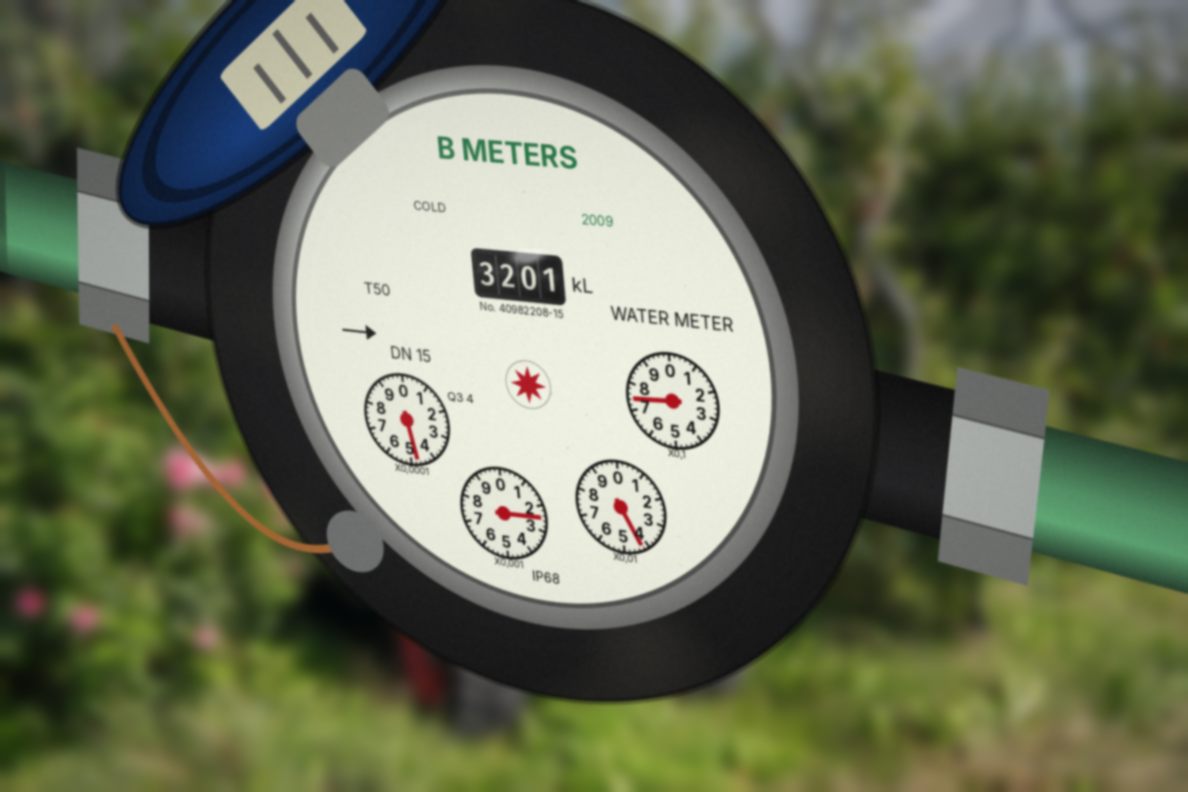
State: 3201.7424 kL
